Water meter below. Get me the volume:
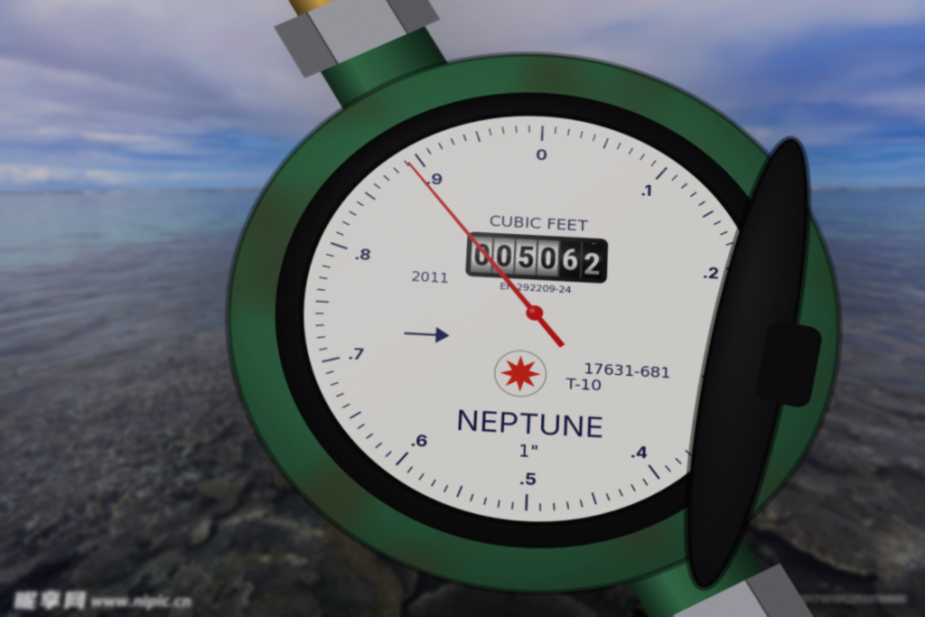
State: 5061.89 ft³
